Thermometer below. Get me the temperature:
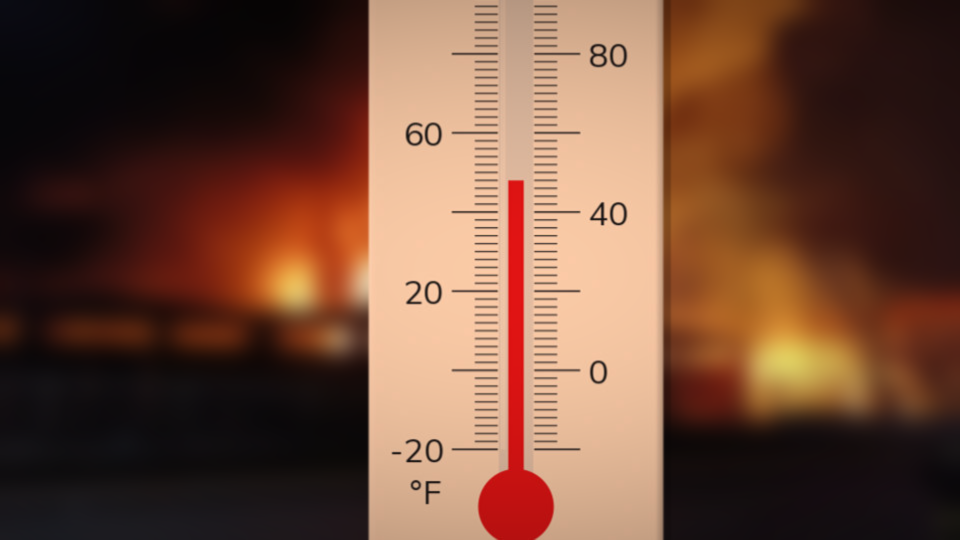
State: 48 °F
